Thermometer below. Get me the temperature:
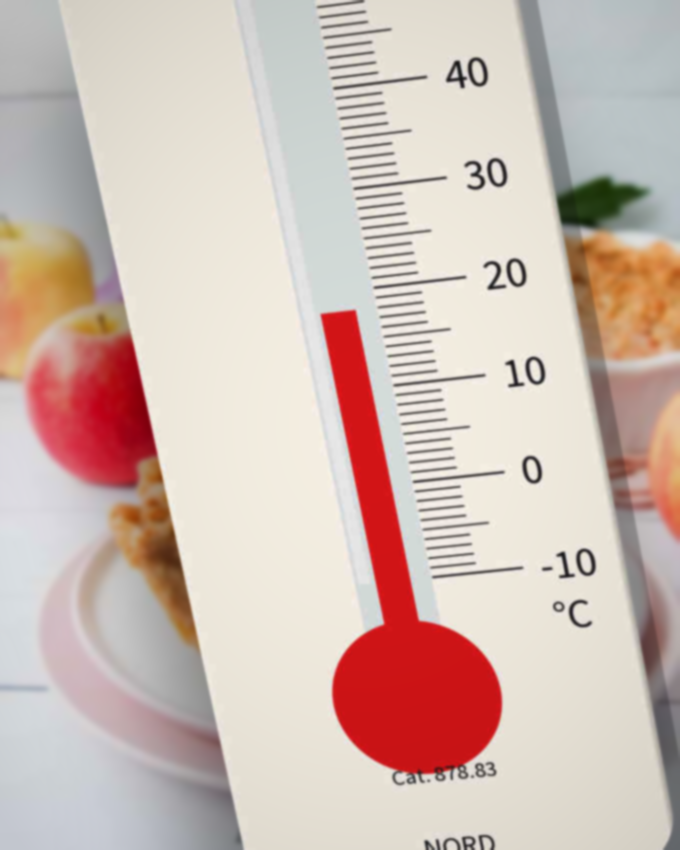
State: 18 °C
